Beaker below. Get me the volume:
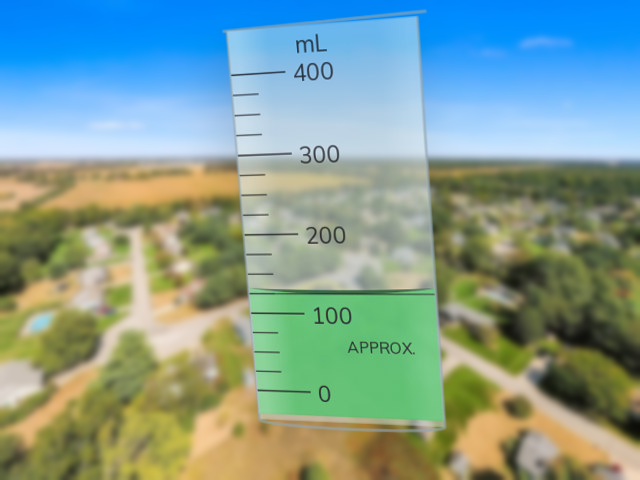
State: 125 mL
